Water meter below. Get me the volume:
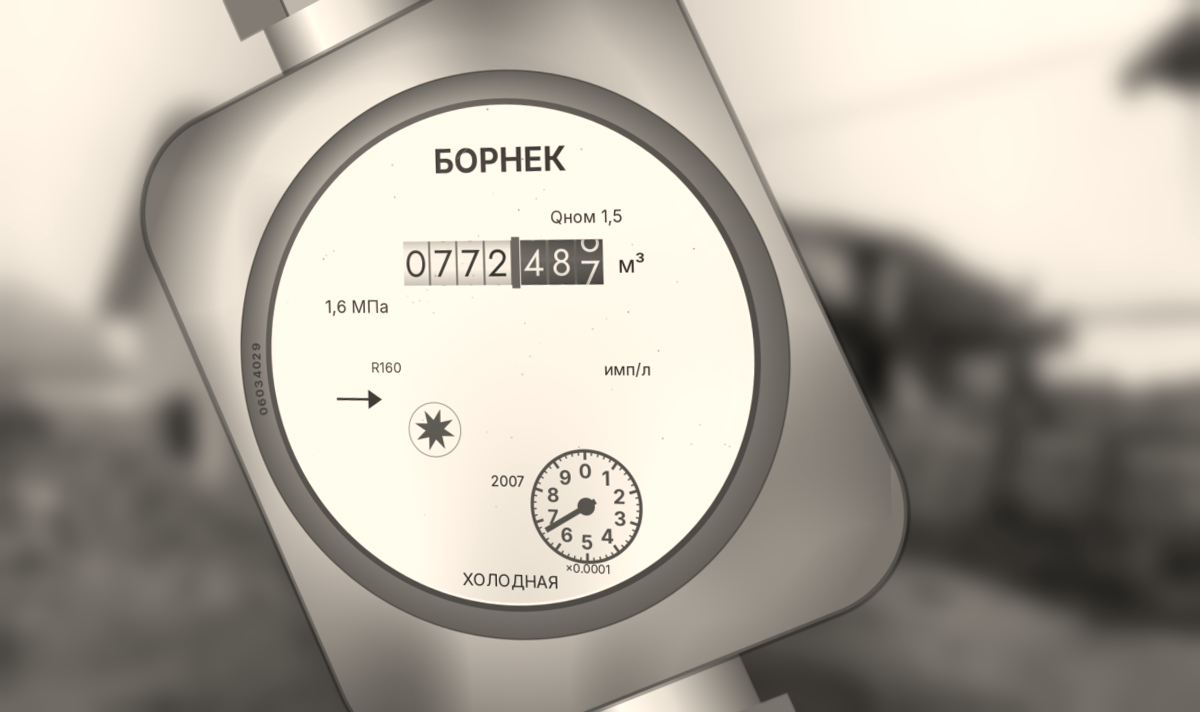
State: 772.4866 m³
